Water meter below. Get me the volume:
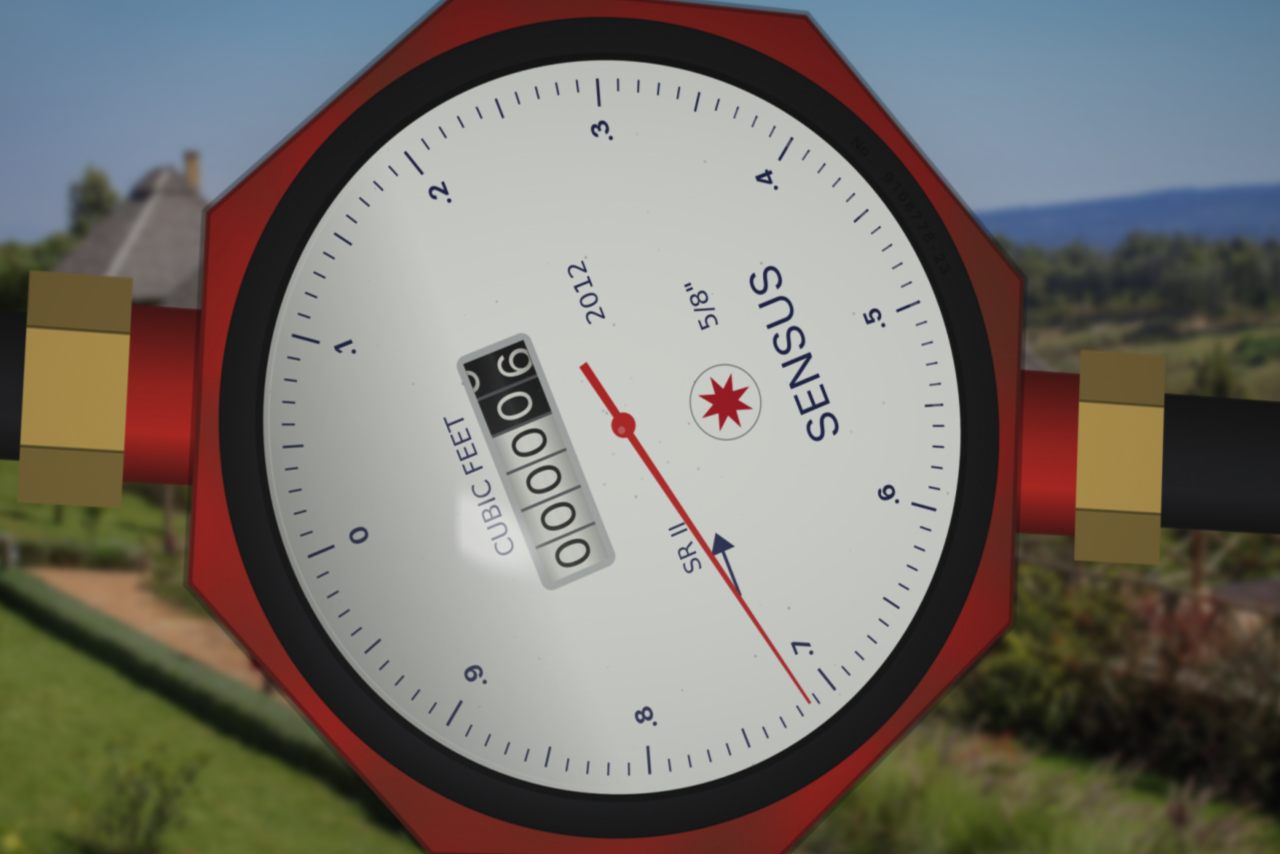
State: 5.71 ft³
